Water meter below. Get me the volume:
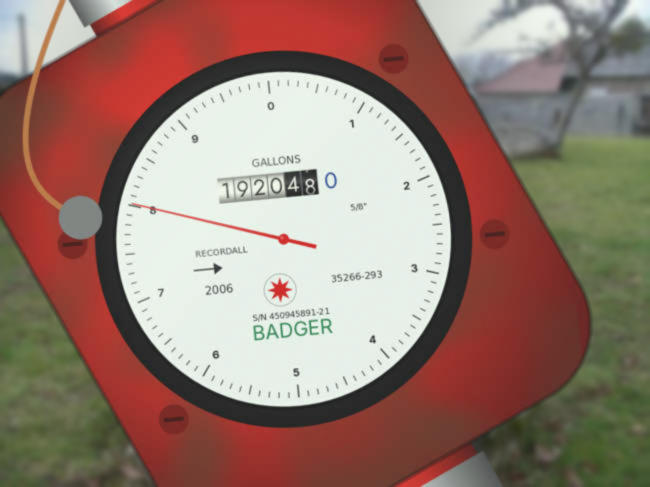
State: 1920478.0 gal
